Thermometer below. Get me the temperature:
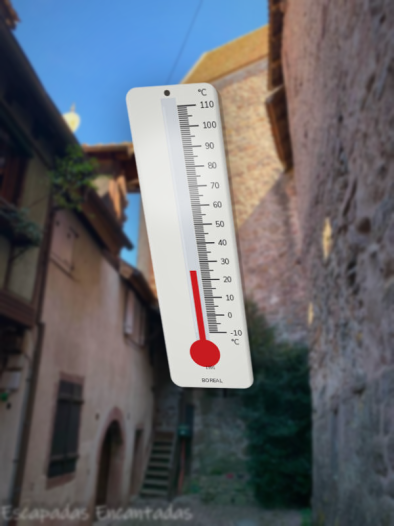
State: 25 °C
